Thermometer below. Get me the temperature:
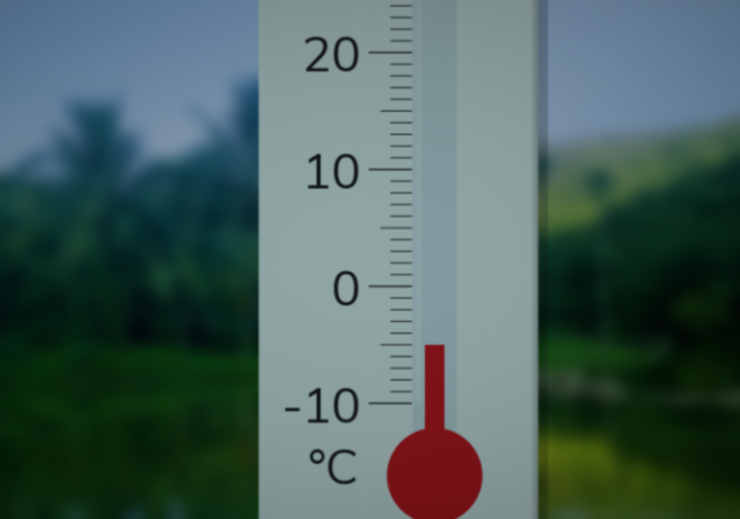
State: -5 °C
